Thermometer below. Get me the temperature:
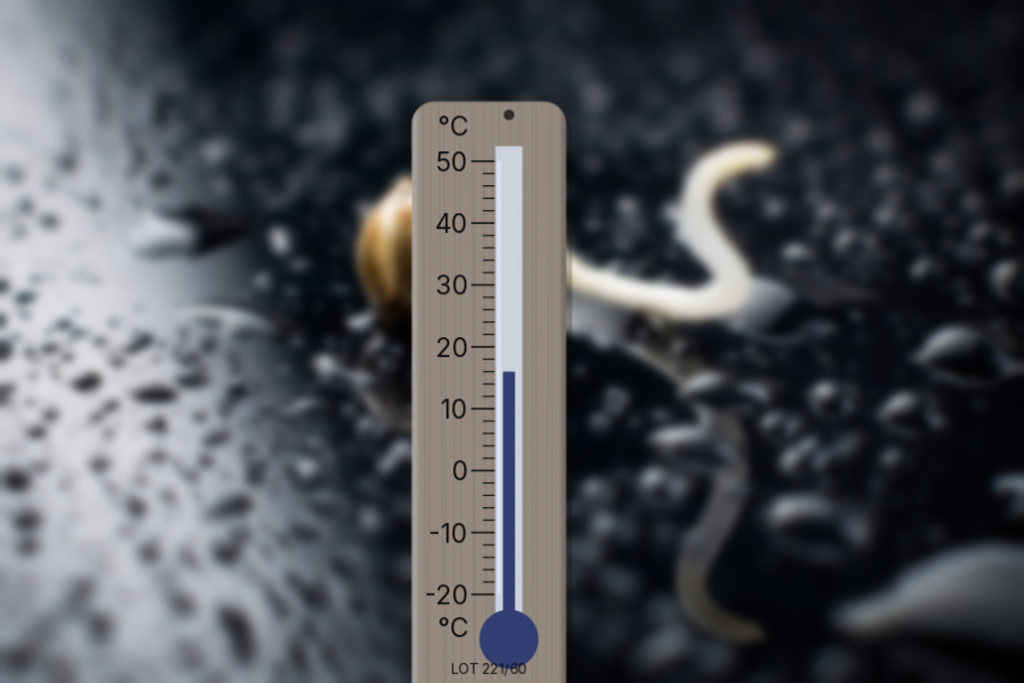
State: 16 °C
